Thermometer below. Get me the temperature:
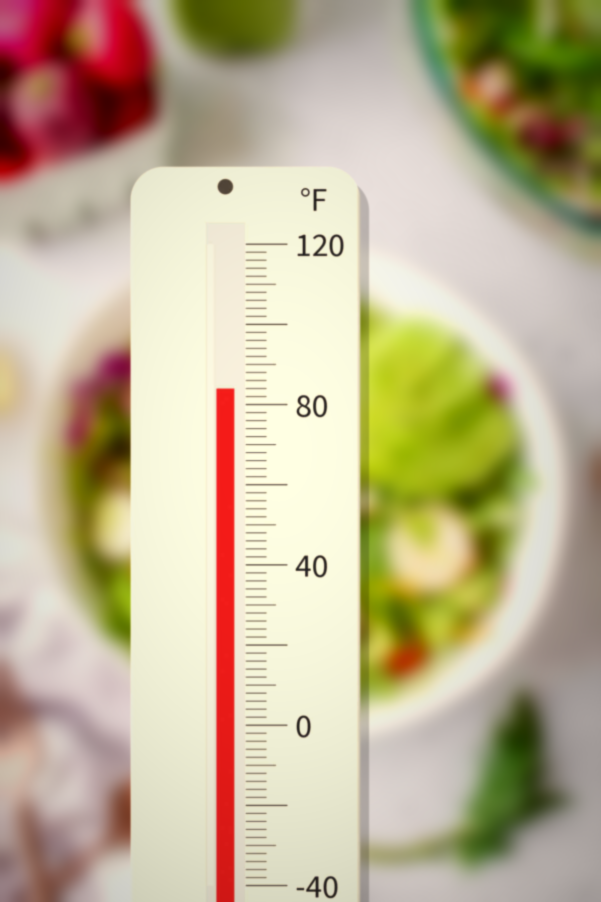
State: 84 °F
